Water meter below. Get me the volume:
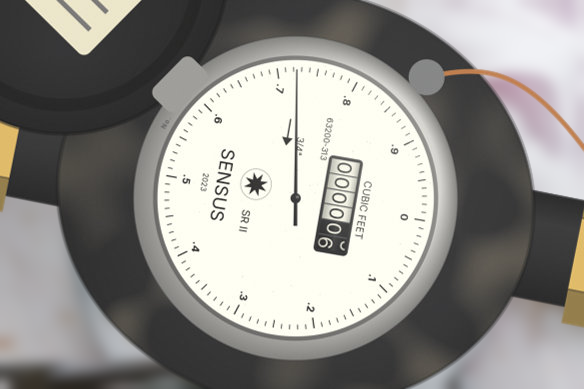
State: 5.72 ft³
